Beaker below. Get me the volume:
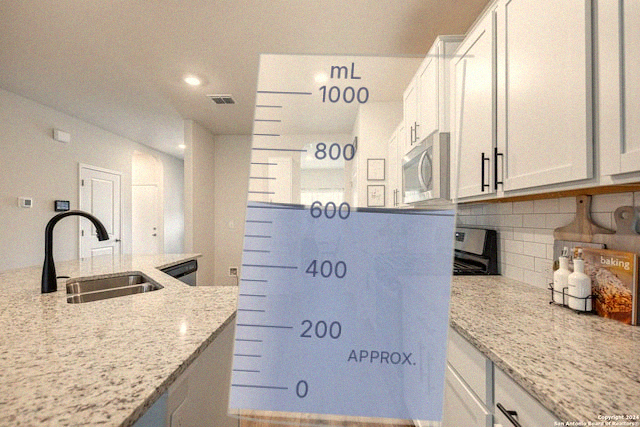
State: 600 mL
